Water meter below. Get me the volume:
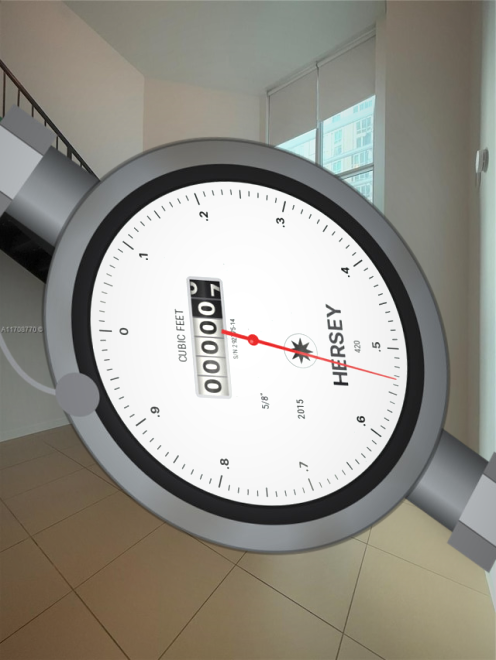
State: 6.53 ft³
